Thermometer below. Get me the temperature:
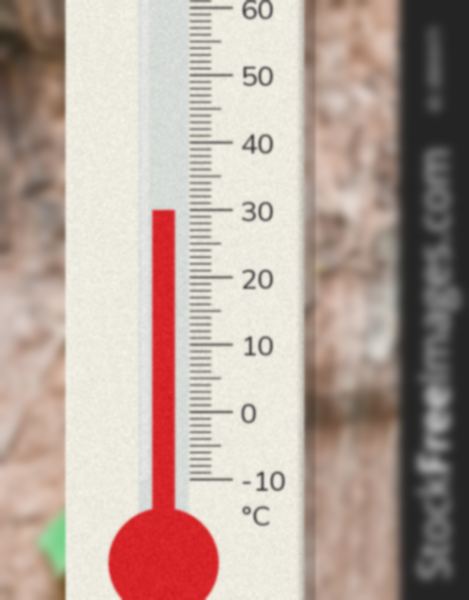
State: 30 °C
